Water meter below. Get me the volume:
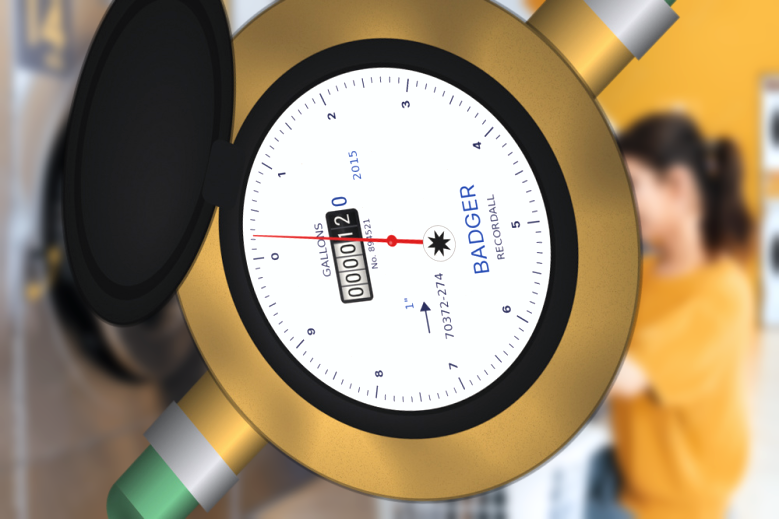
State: 120.2 gal
